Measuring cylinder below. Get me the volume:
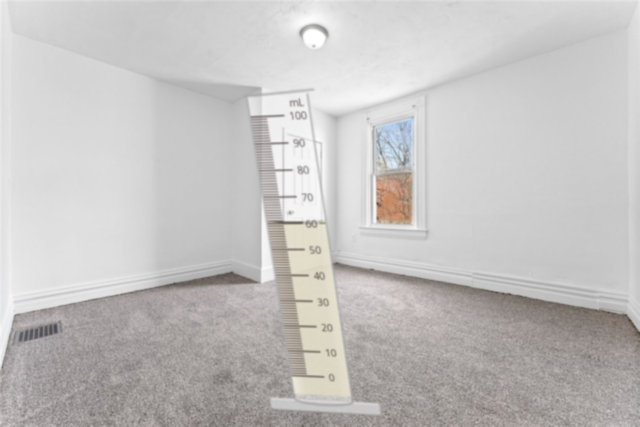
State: 60 mL
